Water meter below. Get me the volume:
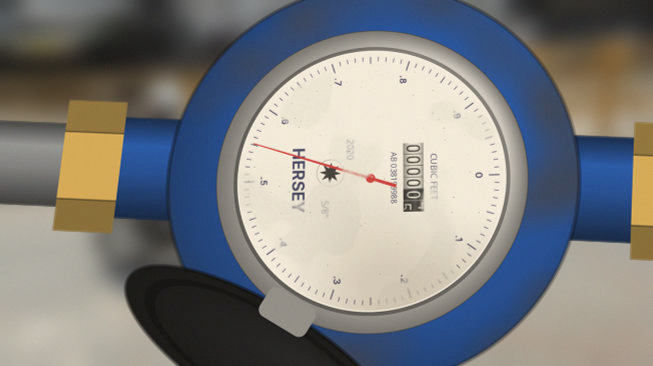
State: 4.55 ft³
